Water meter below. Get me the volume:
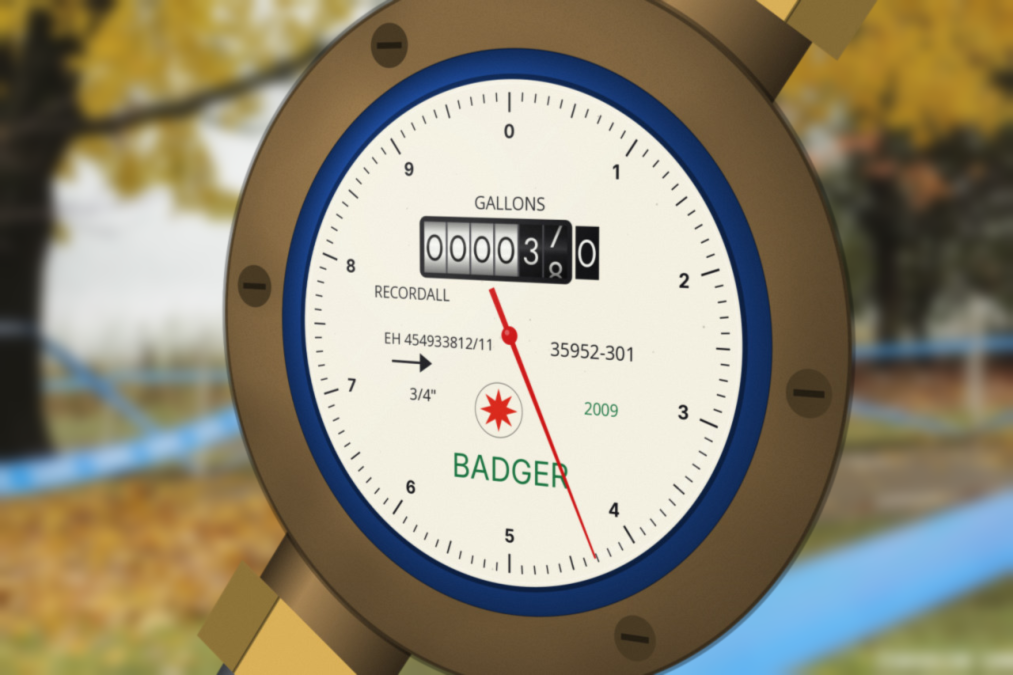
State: 374.3 gal
